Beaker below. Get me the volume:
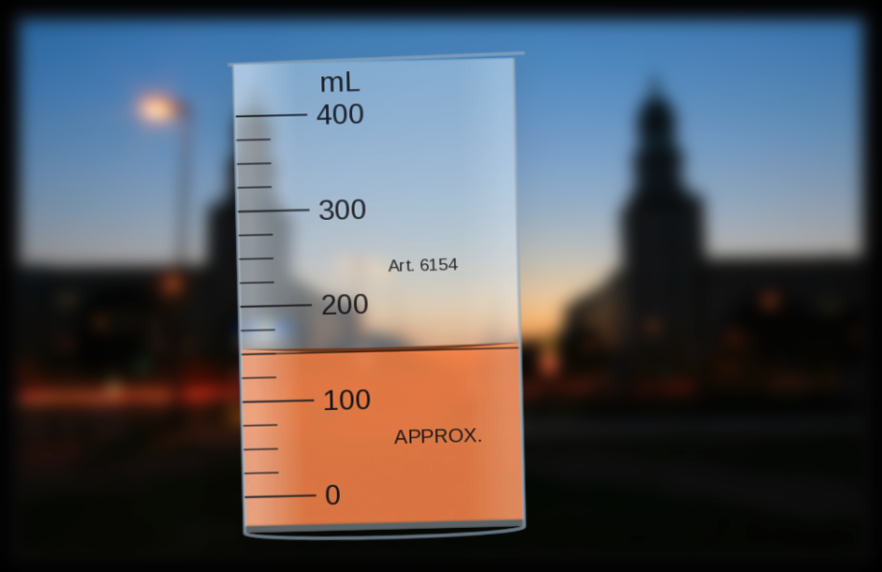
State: 150 mL
